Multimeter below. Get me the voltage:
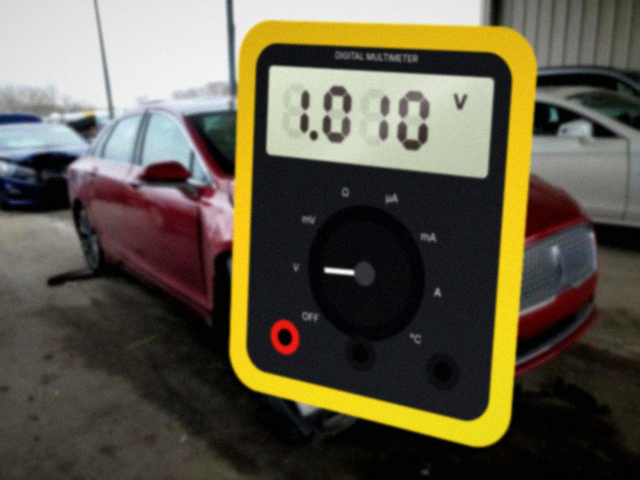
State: 1.010 V
